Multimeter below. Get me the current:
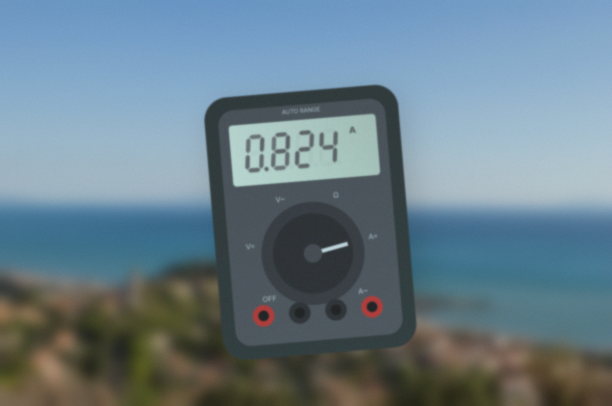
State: 0.824 A
